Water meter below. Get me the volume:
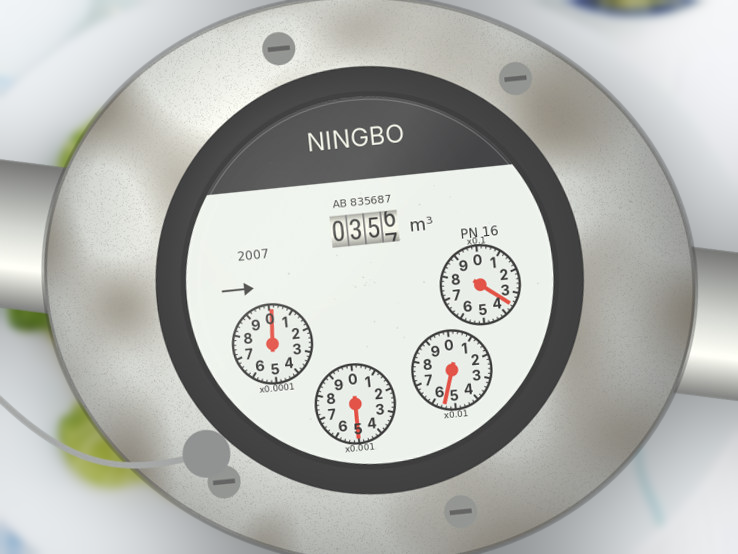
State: 356.3550 m³
